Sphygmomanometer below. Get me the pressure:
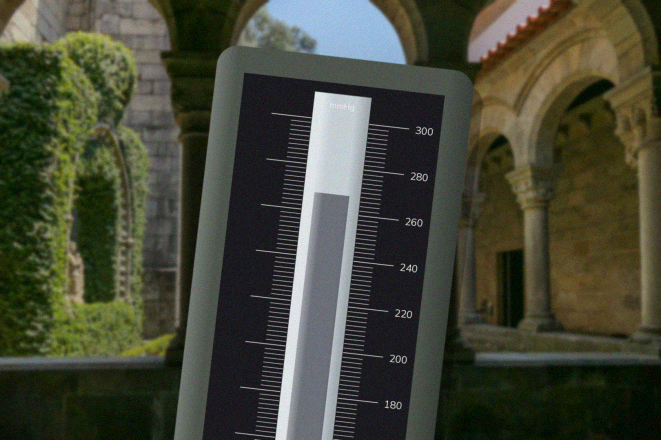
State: 268 mmHg
